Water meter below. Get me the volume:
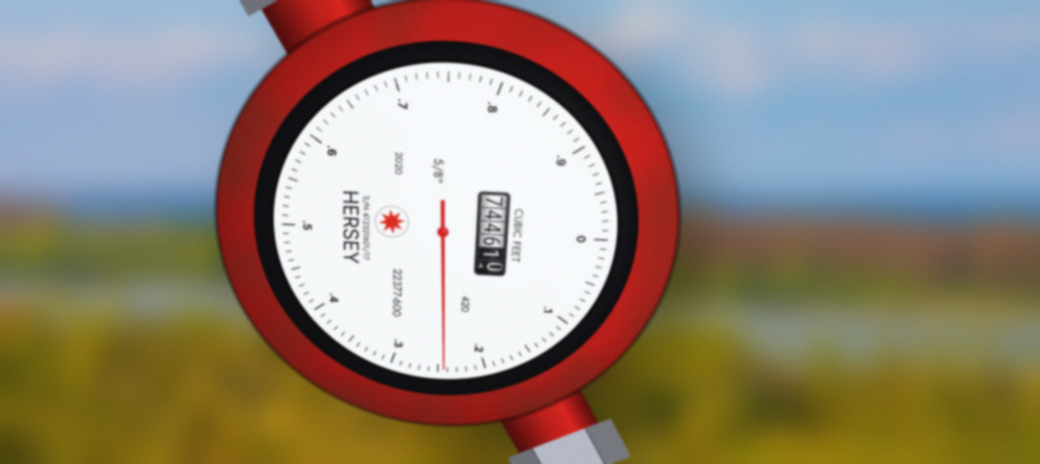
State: 744610.24 ft³
